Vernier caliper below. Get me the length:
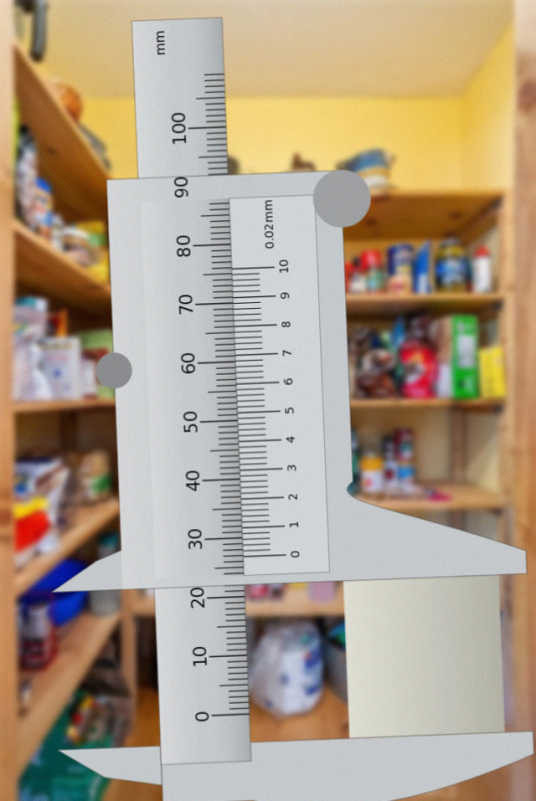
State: 26.8 mm
